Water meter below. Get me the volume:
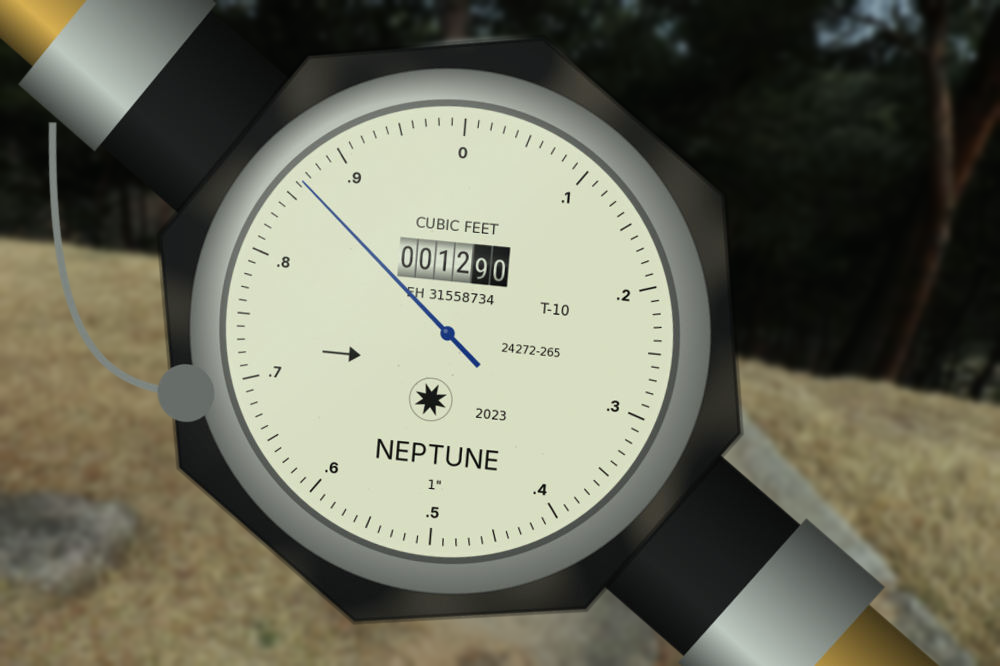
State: 1289.86 ft³
